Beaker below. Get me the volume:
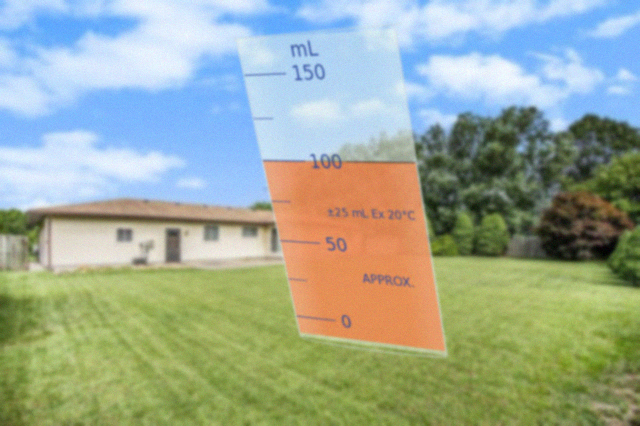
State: 100 mL
